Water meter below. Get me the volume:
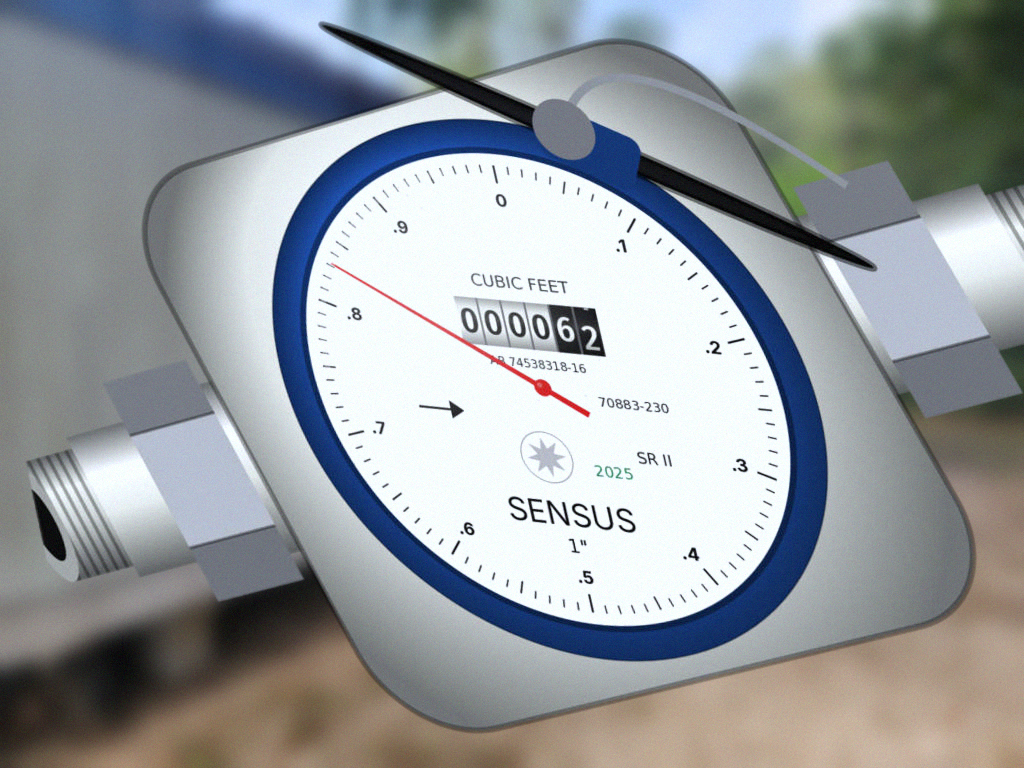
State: 61.83 ft³
